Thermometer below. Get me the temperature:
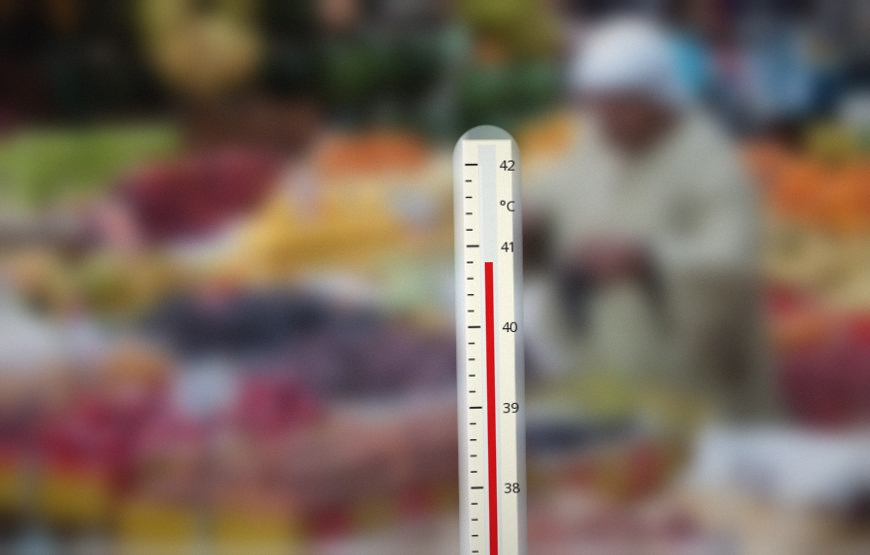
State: 40.8 °C
